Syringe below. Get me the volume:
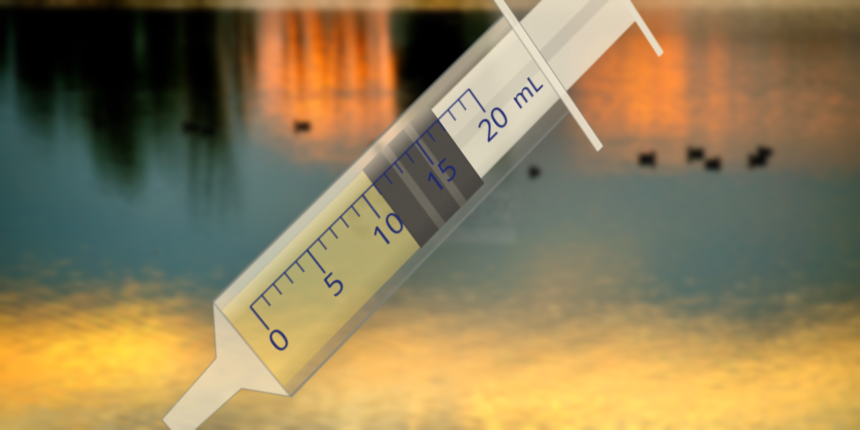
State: 11 mL
